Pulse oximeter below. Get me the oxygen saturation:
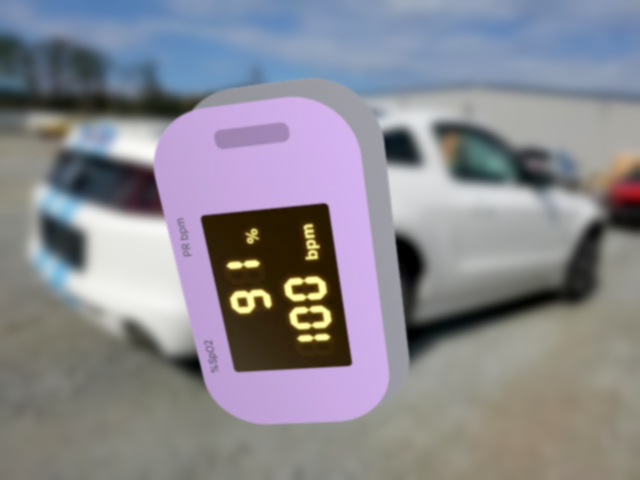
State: 91 %
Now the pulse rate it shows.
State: 100 bpm
